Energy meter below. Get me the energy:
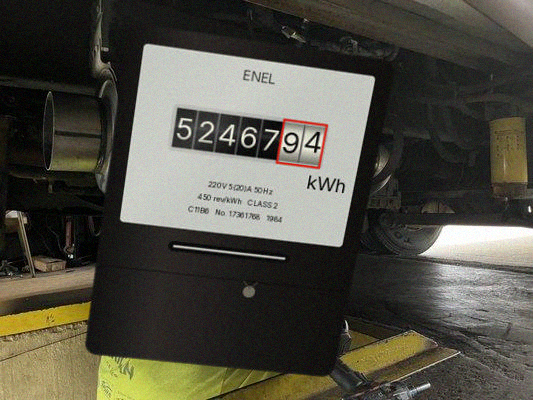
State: 52467.94 kWh
